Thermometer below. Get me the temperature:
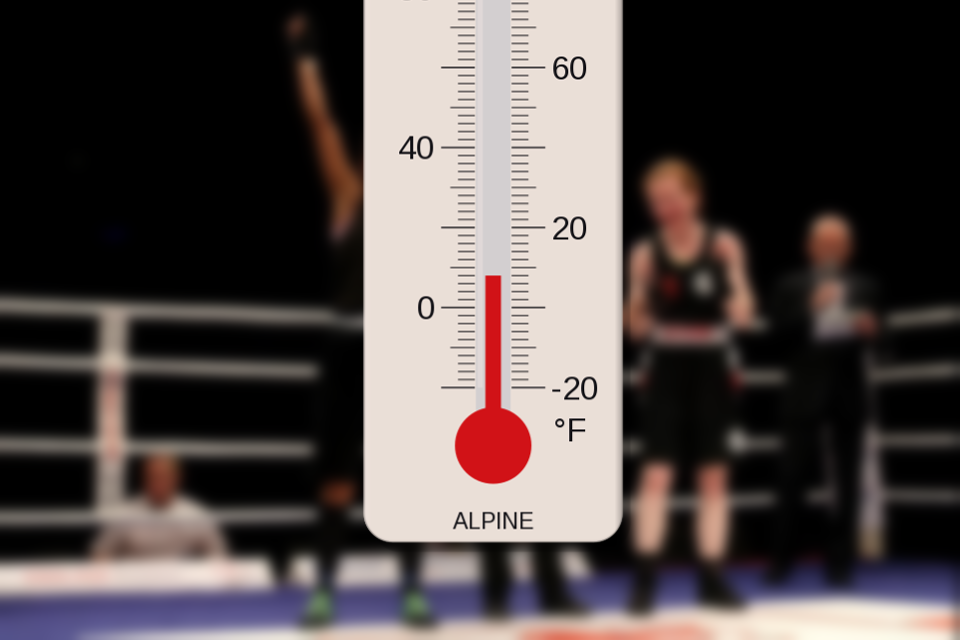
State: 8 °F
